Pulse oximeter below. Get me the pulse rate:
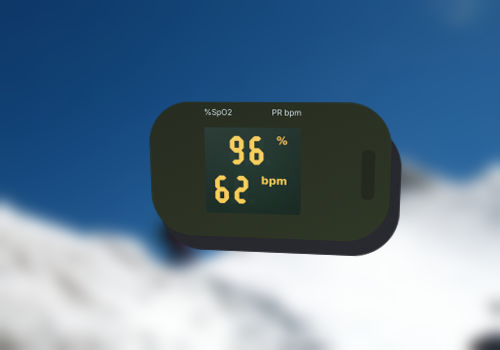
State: 62 bpm
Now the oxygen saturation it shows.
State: 96 %
